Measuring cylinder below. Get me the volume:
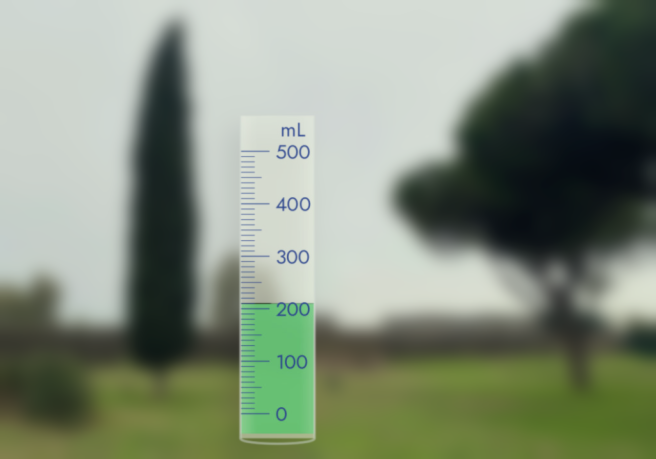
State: 210 mL
